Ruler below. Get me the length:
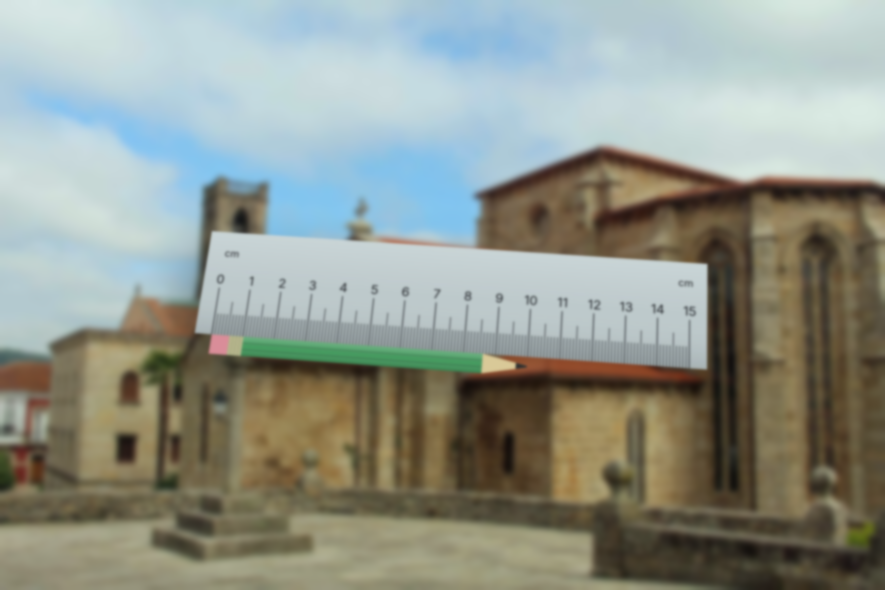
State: 10 cm
